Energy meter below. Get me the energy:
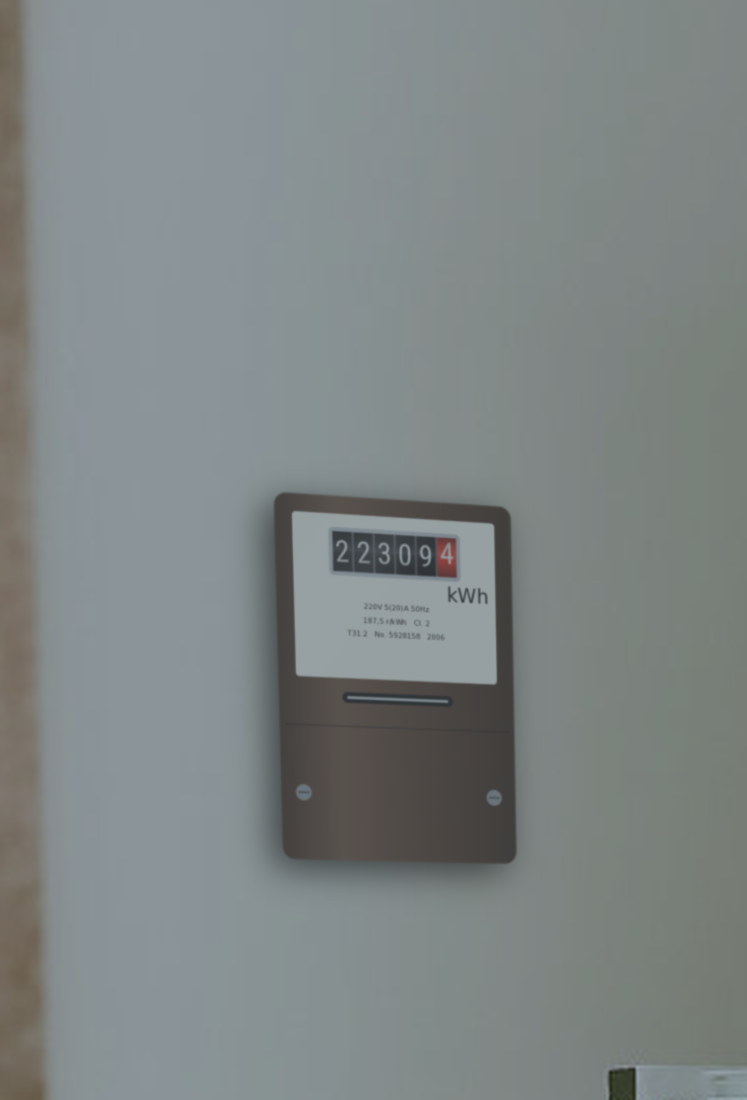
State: 22309.4 kWh
